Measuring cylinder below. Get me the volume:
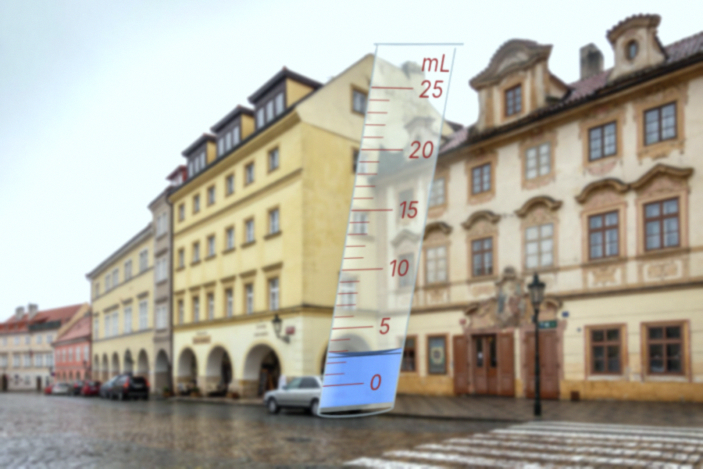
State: 2.5 mL
